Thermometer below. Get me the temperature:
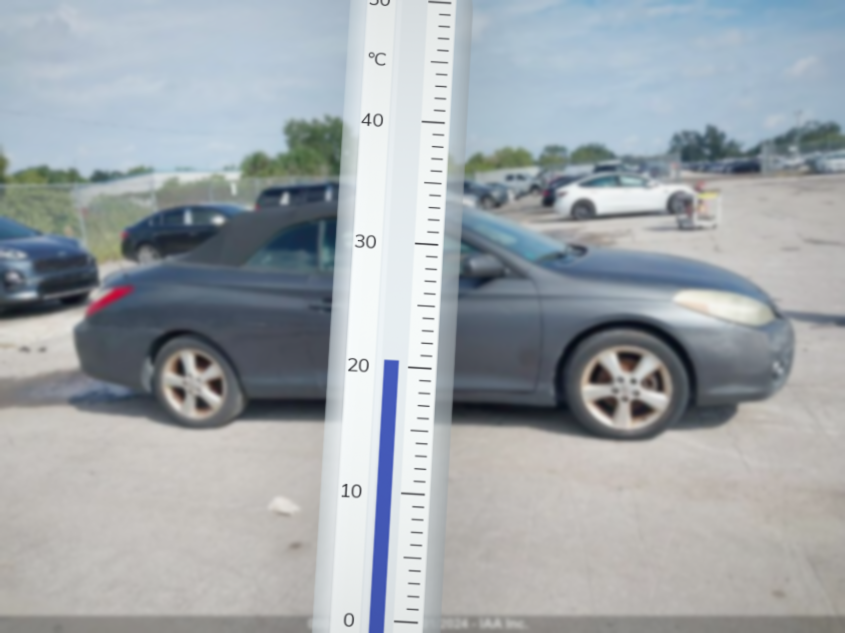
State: 20.5 °C
